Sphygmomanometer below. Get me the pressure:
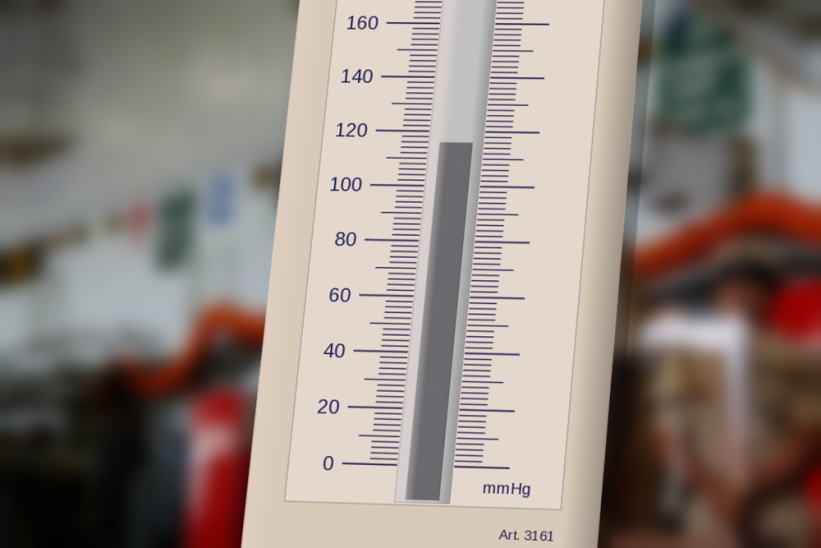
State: 116 mmHg
